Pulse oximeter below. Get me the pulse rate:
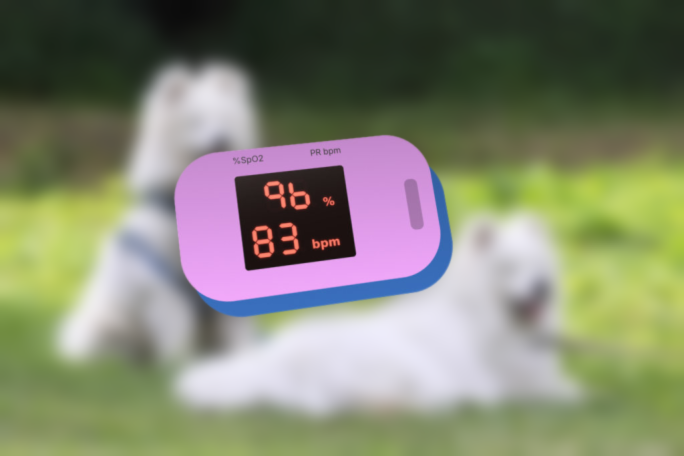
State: 83 bpm
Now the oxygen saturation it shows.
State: 96 %
